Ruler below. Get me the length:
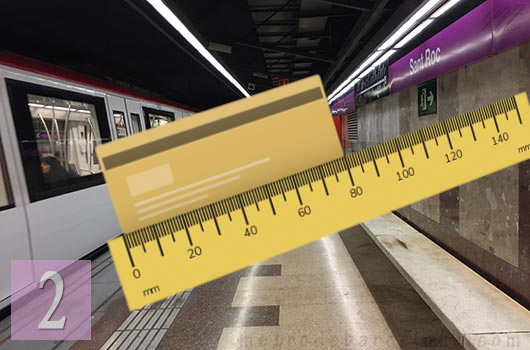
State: 80 mm
